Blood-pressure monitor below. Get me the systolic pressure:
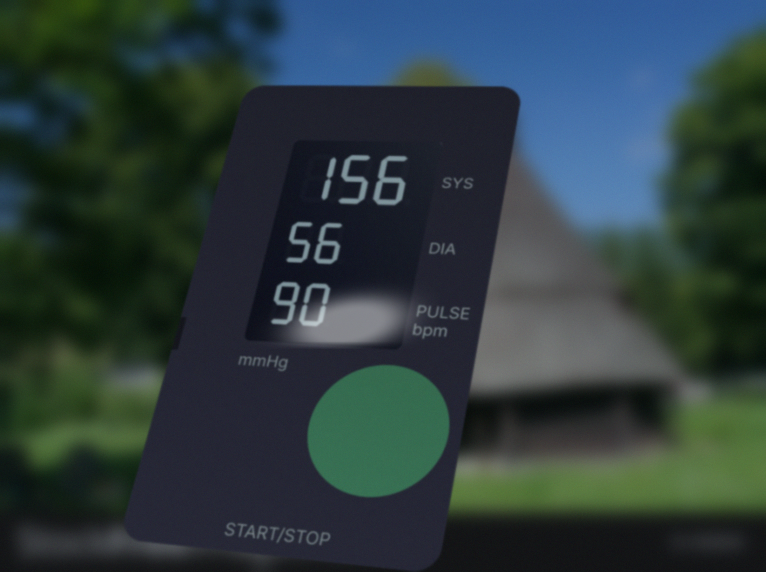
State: 156 mmHg
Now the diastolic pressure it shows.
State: 56 mmHg
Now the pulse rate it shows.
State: 90 bpm
